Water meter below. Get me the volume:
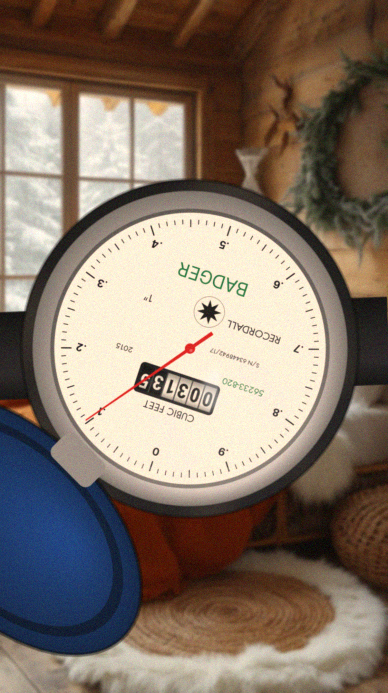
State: 3135.10 ft³
